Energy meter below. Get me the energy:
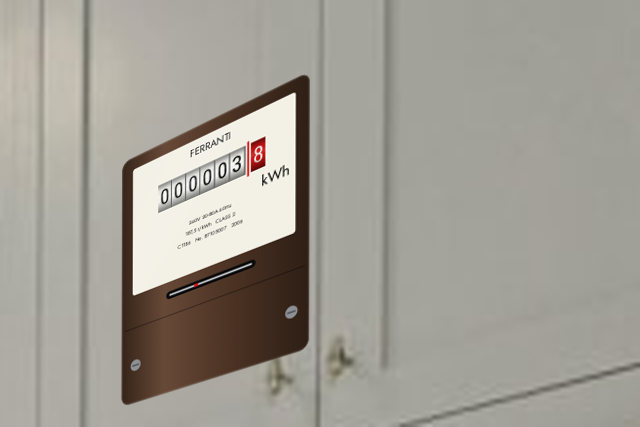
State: 3.8 kWh
